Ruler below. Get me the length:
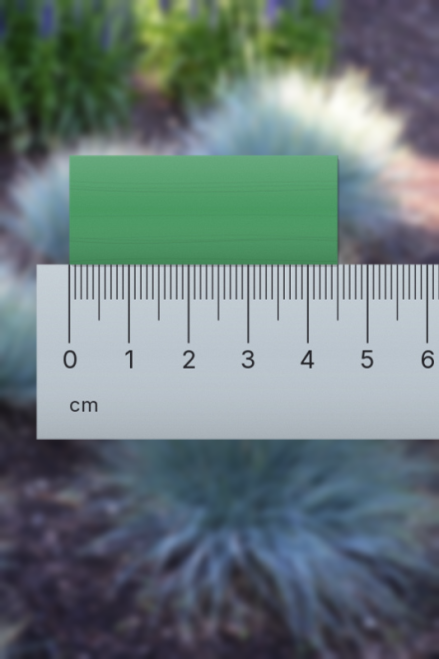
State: 4.5 cm
